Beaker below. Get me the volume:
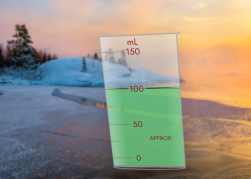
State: 100 mL
